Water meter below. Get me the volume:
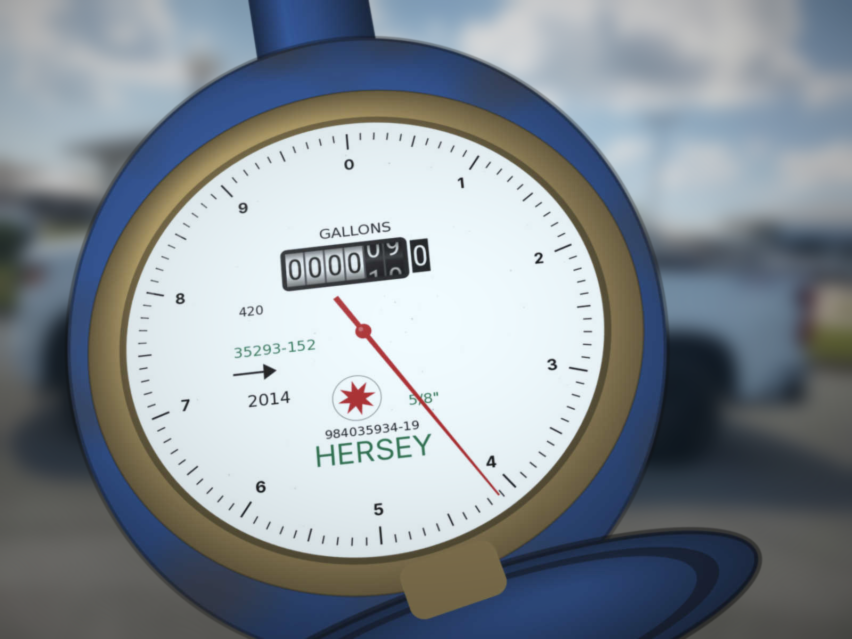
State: 94.1 gal
